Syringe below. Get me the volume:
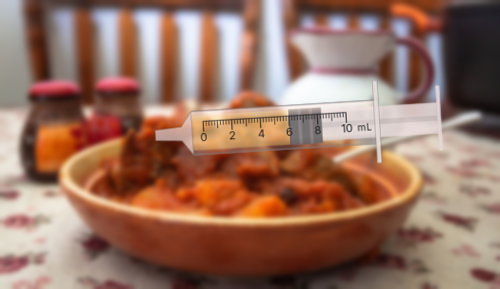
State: 6 mL
